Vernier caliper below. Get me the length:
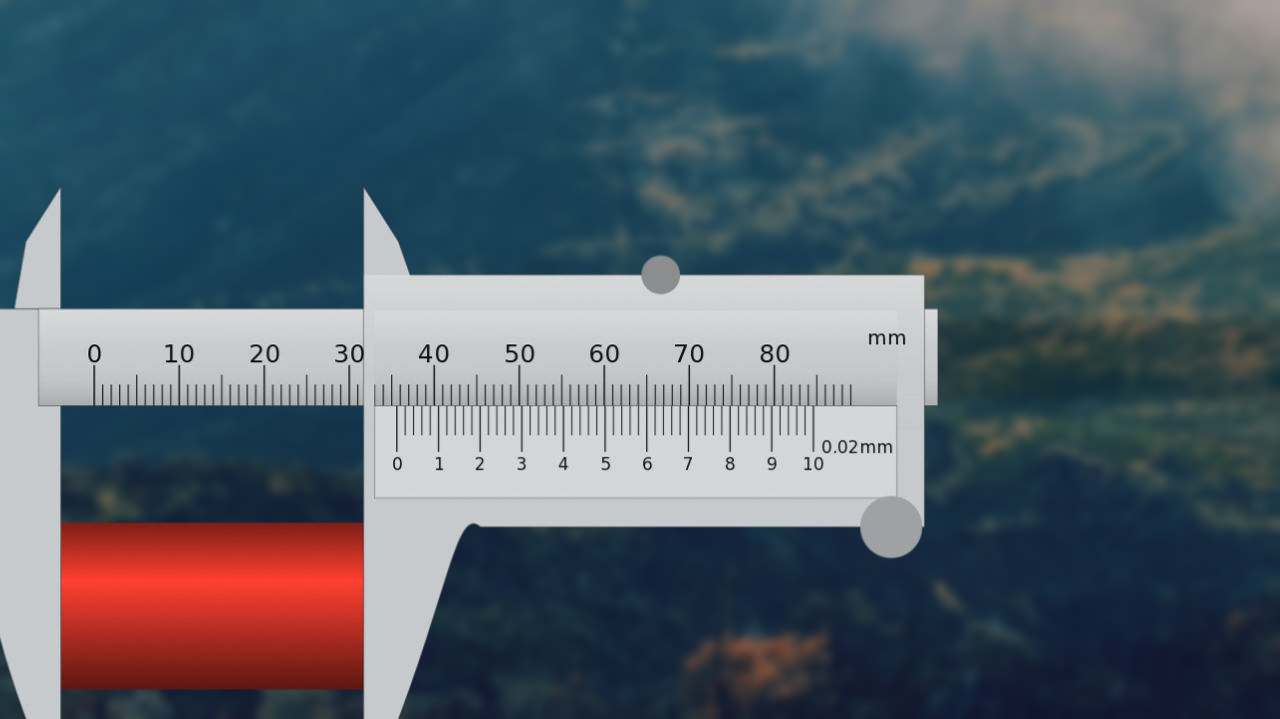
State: 35.6 mm
